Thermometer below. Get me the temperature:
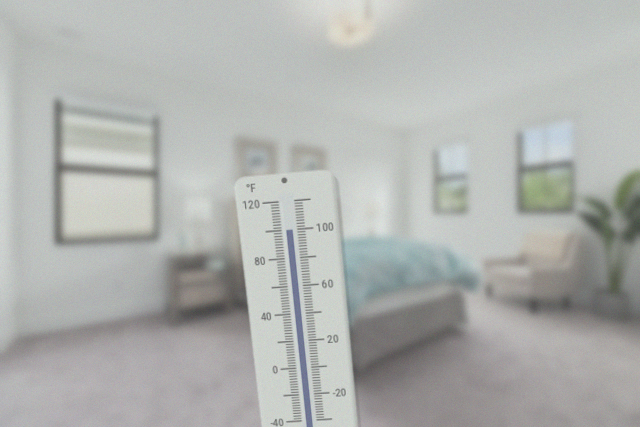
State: 100 °F
